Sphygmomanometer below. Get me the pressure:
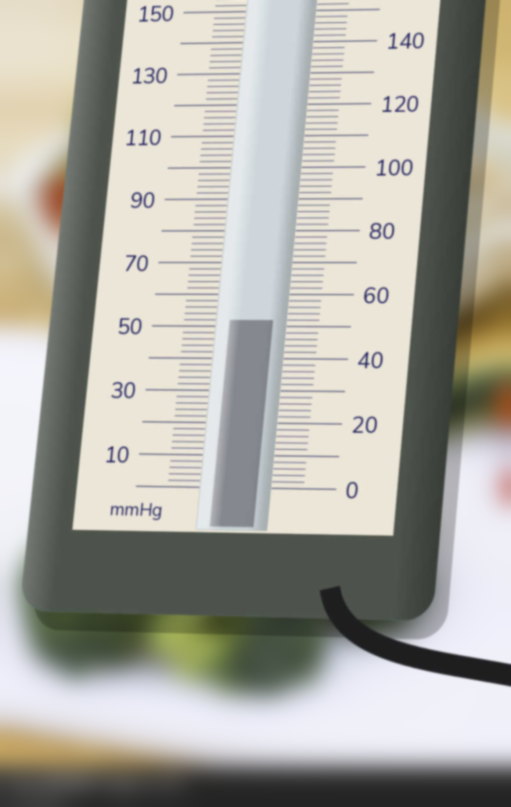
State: 52 mmHg
